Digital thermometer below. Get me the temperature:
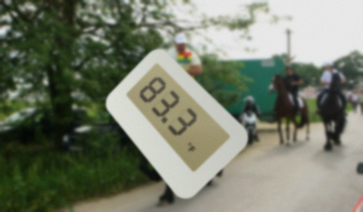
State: 83.3 °F
